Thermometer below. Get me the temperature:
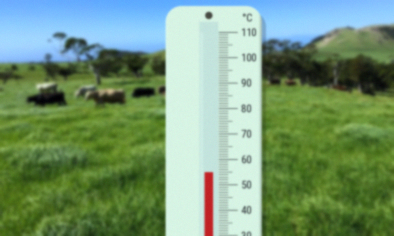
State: 55 °C
